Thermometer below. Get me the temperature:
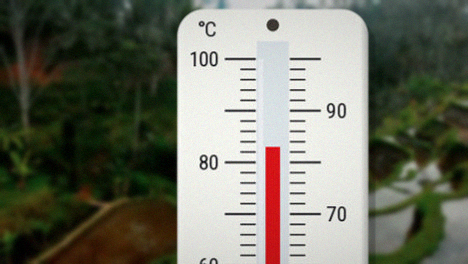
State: 83 °C
